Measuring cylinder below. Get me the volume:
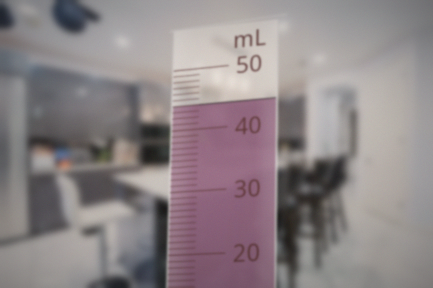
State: 44 mL
